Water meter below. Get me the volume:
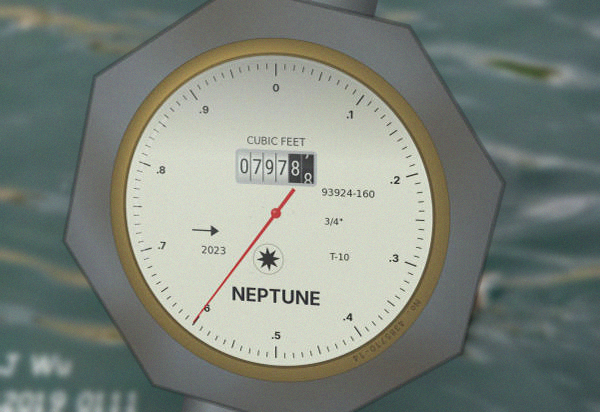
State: 79787.60 ft³
